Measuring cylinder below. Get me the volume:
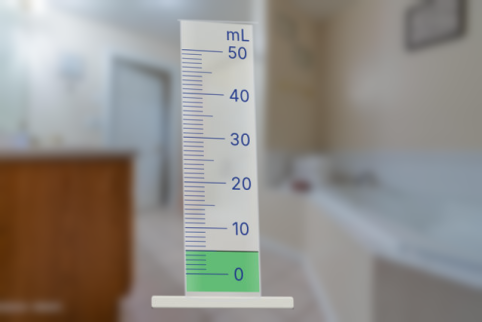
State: 5 mL
